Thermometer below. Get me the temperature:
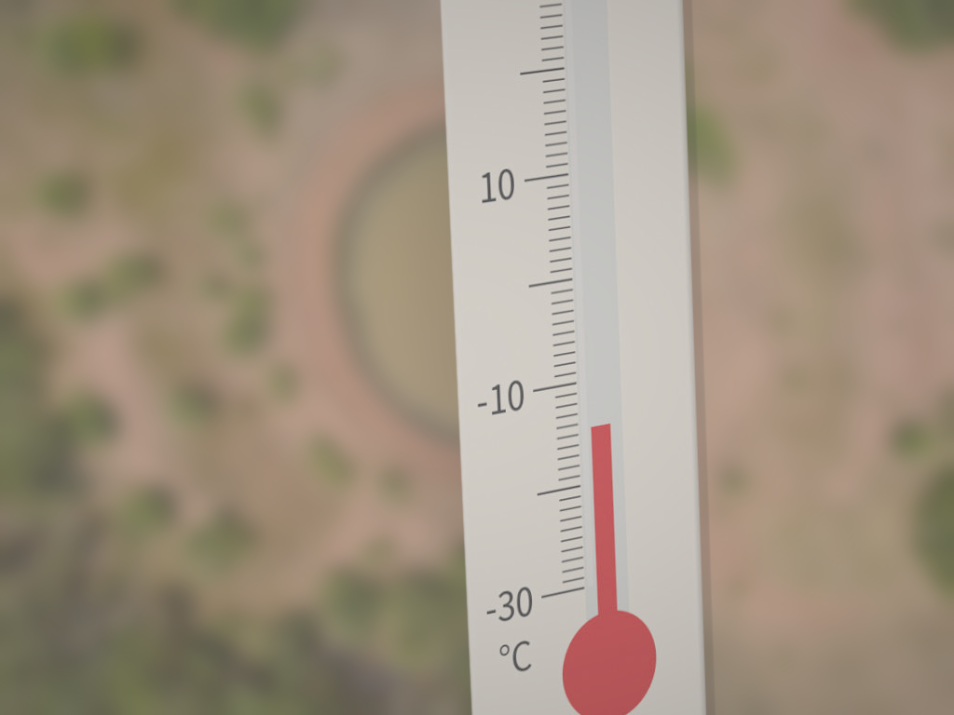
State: -14.5 °C
